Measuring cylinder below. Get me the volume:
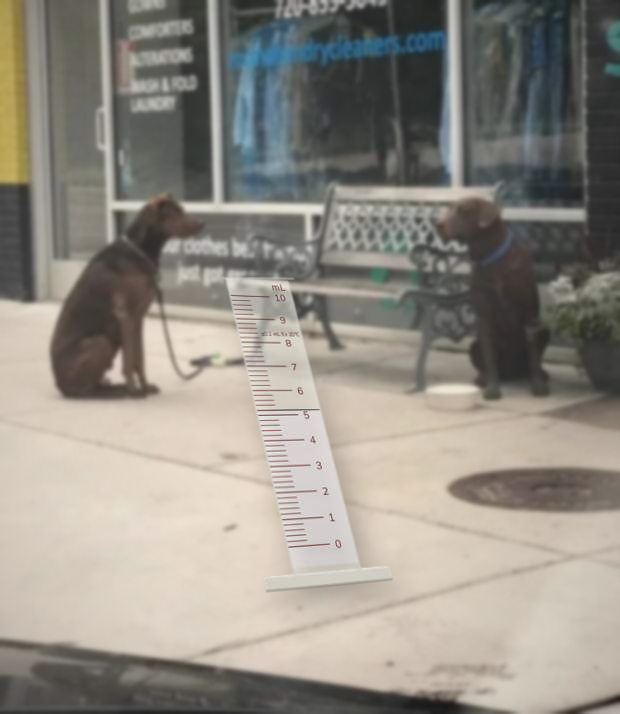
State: 5.2 mL
